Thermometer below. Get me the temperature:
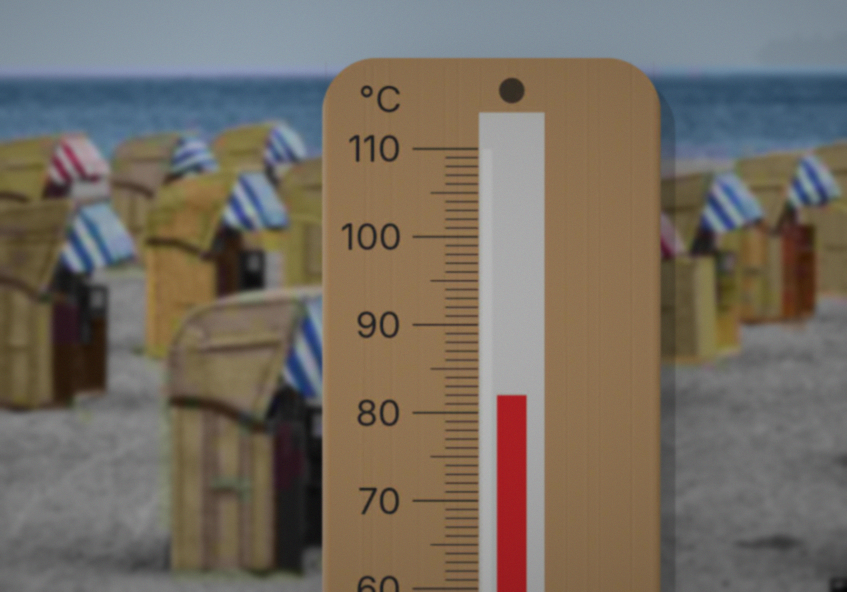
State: 82 °C
